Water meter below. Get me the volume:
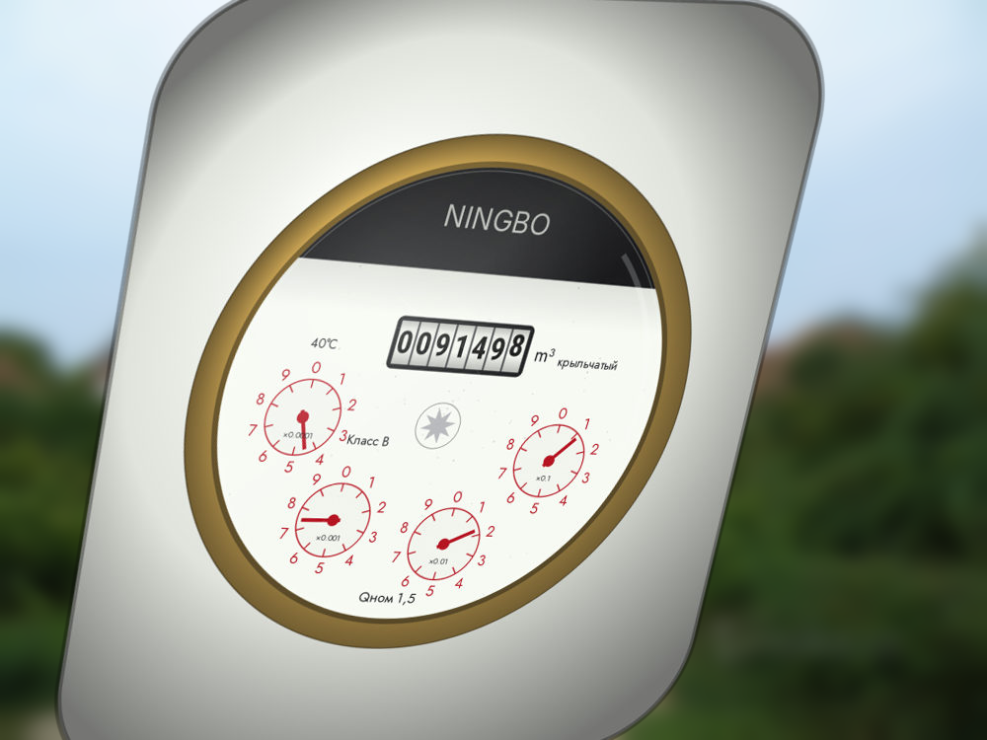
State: 91498.1174 m³
